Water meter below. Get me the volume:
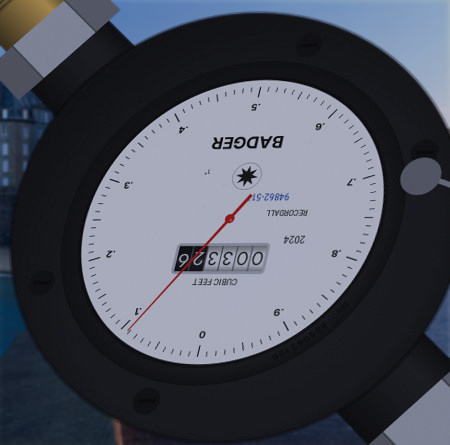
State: 3326.09 ft³
